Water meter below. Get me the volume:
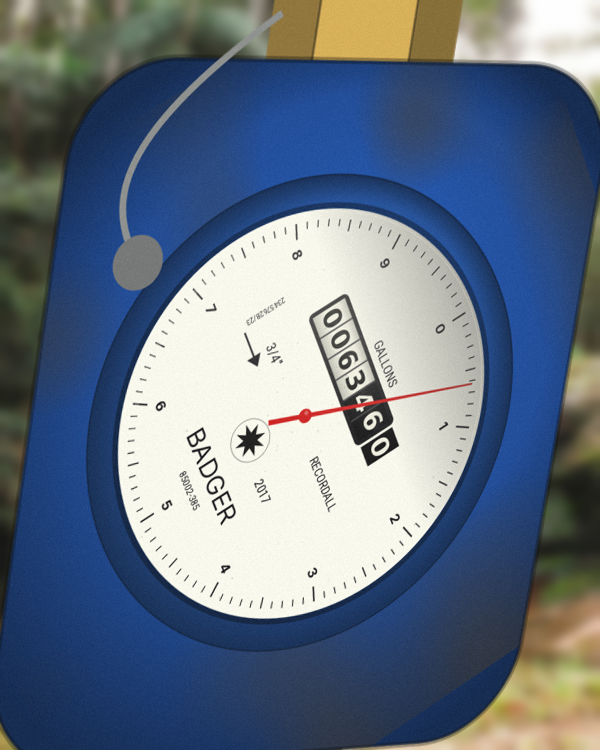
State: 63460.6 gal
